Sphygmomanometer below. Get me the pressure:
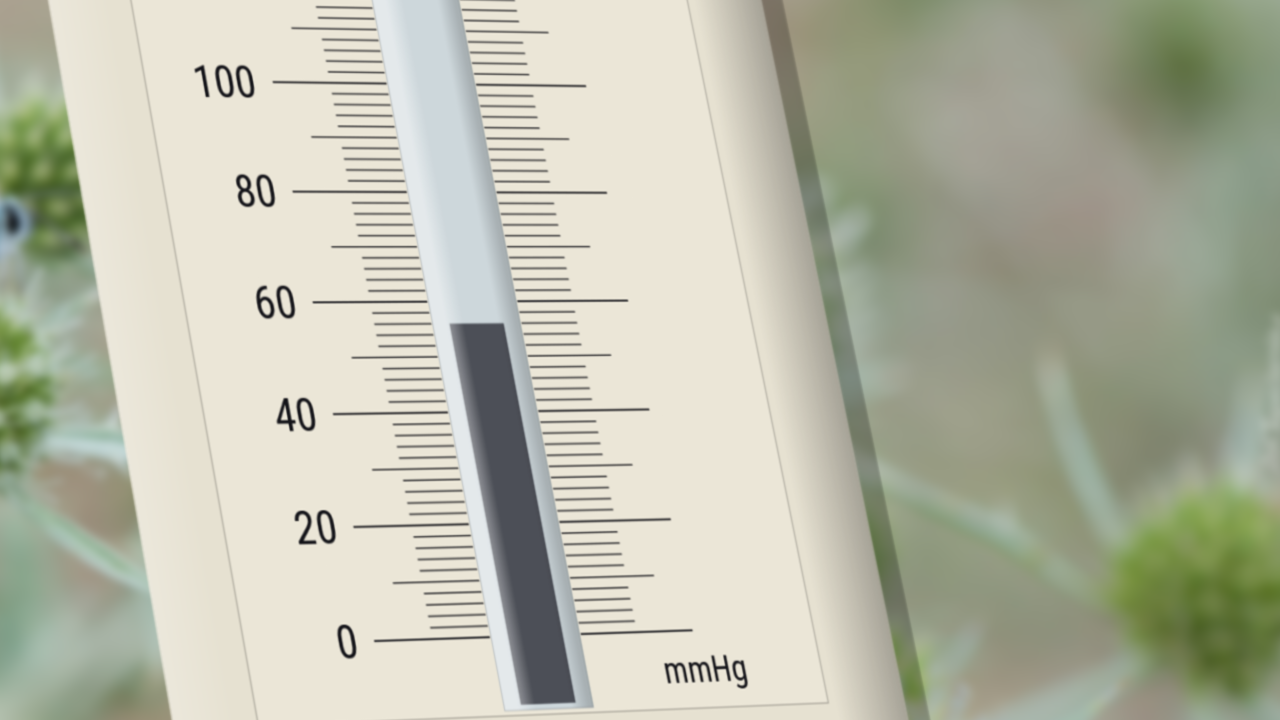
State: 56 mmHg
